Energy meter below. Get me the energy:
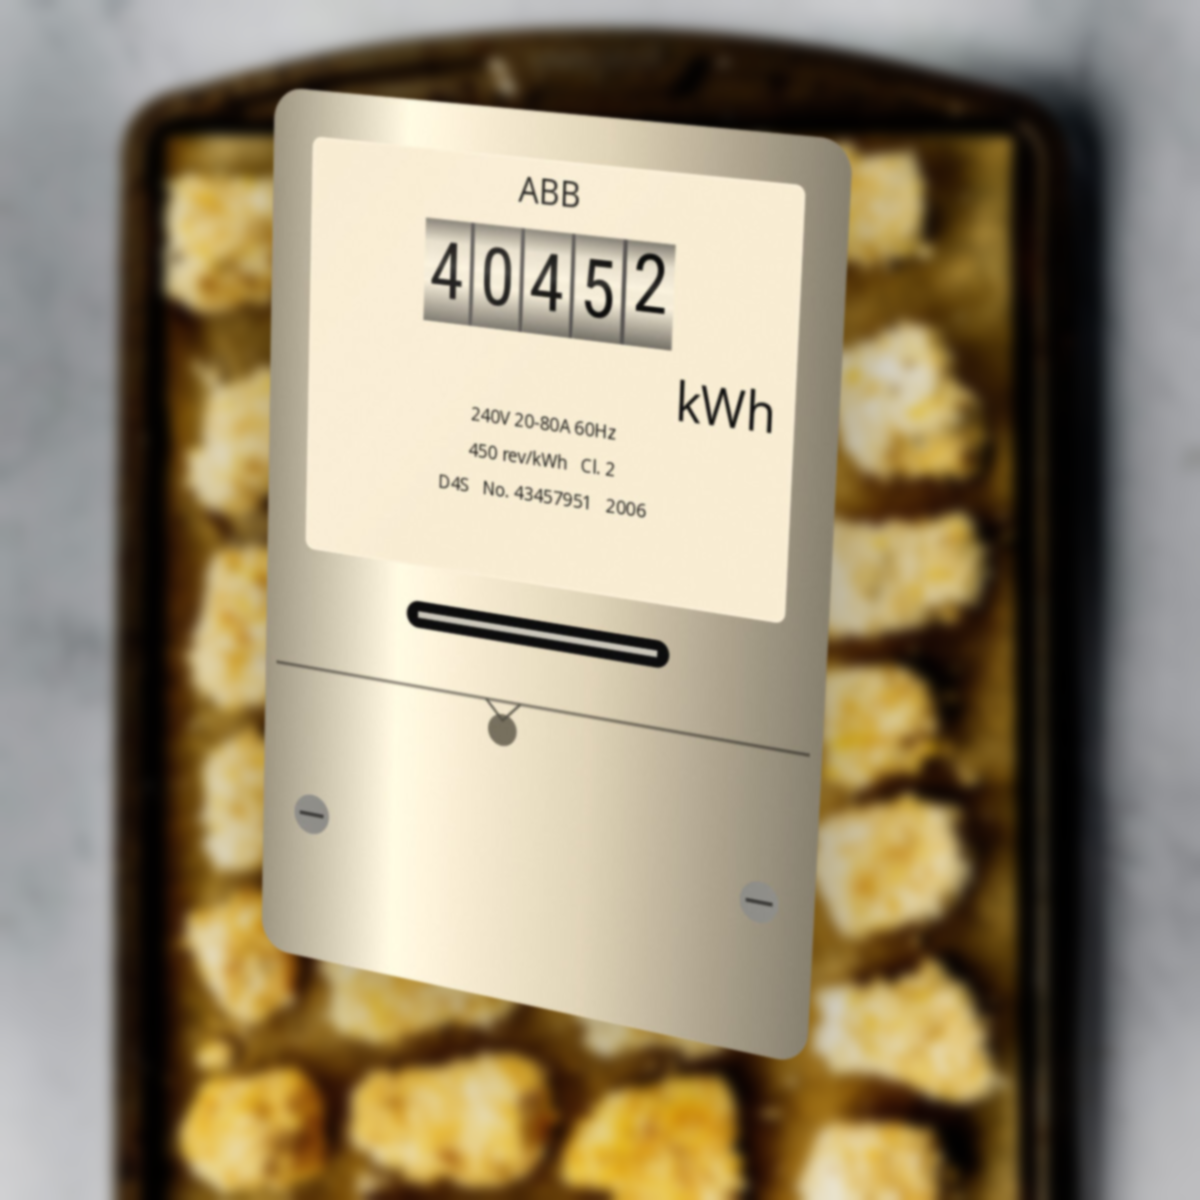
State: 40452 kWh
